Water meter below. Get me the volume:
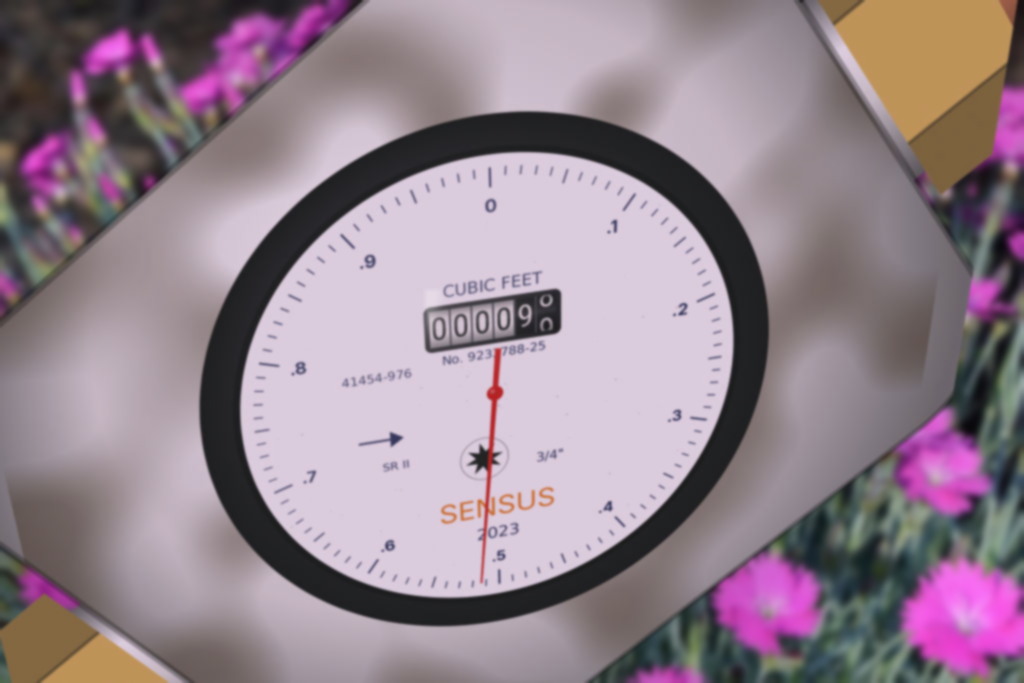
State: 98.51 ft³
